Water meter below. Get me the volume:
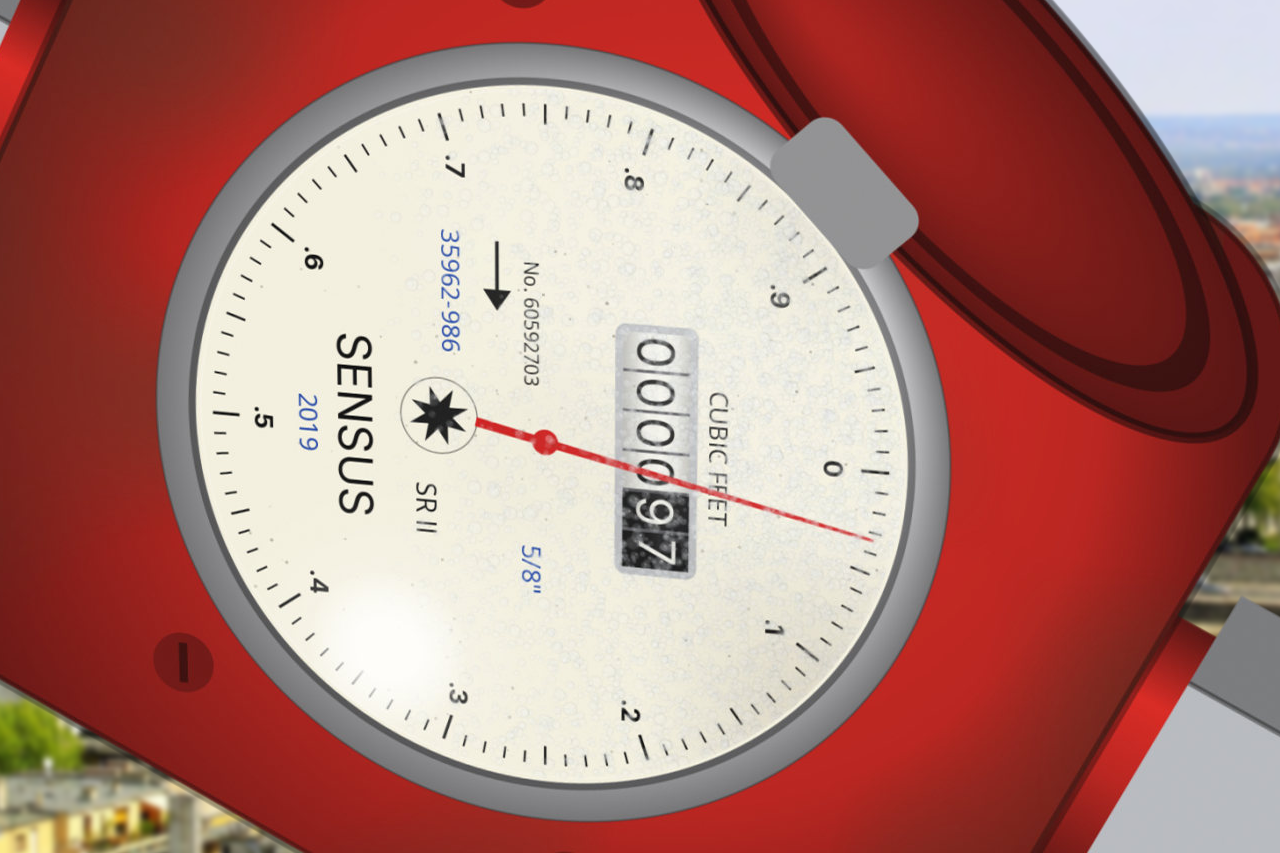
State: 97.03 ft³
